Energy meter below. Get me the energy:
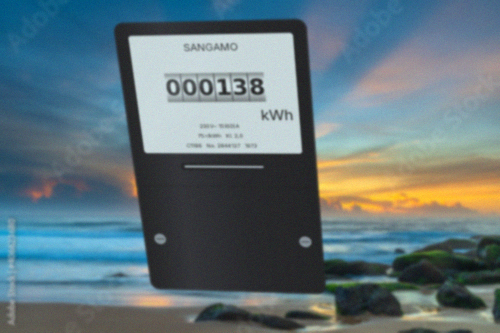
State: 138 kWh
